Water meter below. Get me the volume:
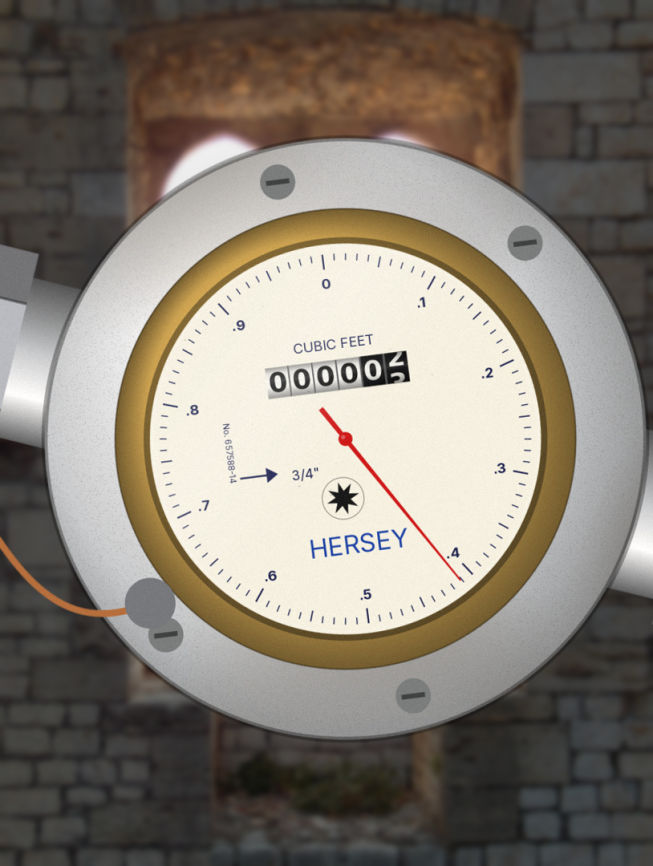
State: 2.41 ft³
